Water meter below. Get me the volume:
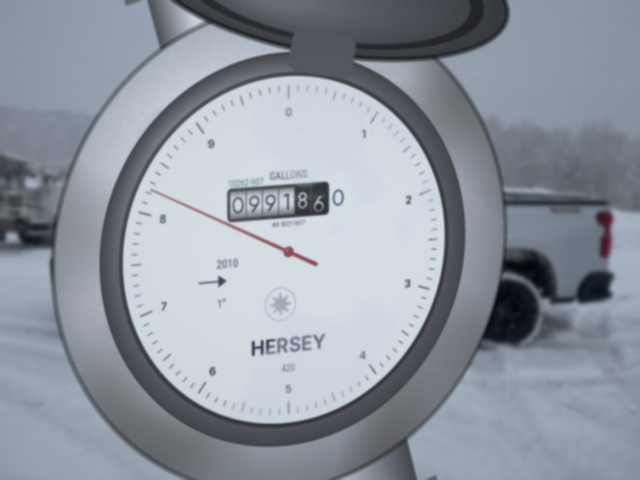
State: 991858.2 gal
